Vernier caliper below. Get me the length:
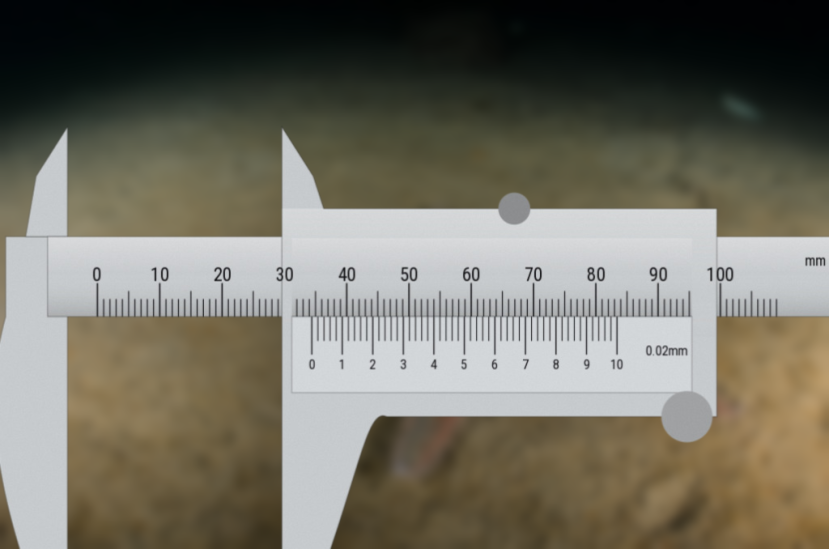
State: 34.4 mm
